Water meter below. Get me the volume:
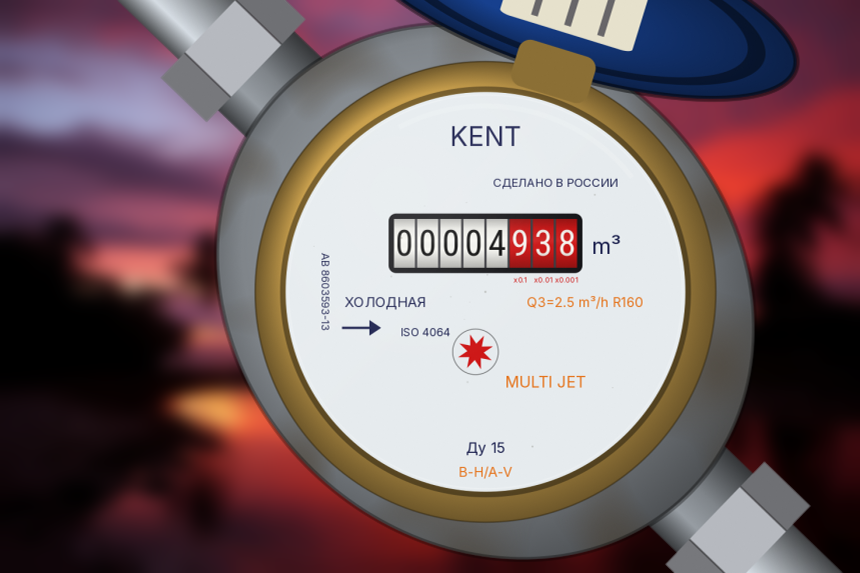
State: 4.938 m³
